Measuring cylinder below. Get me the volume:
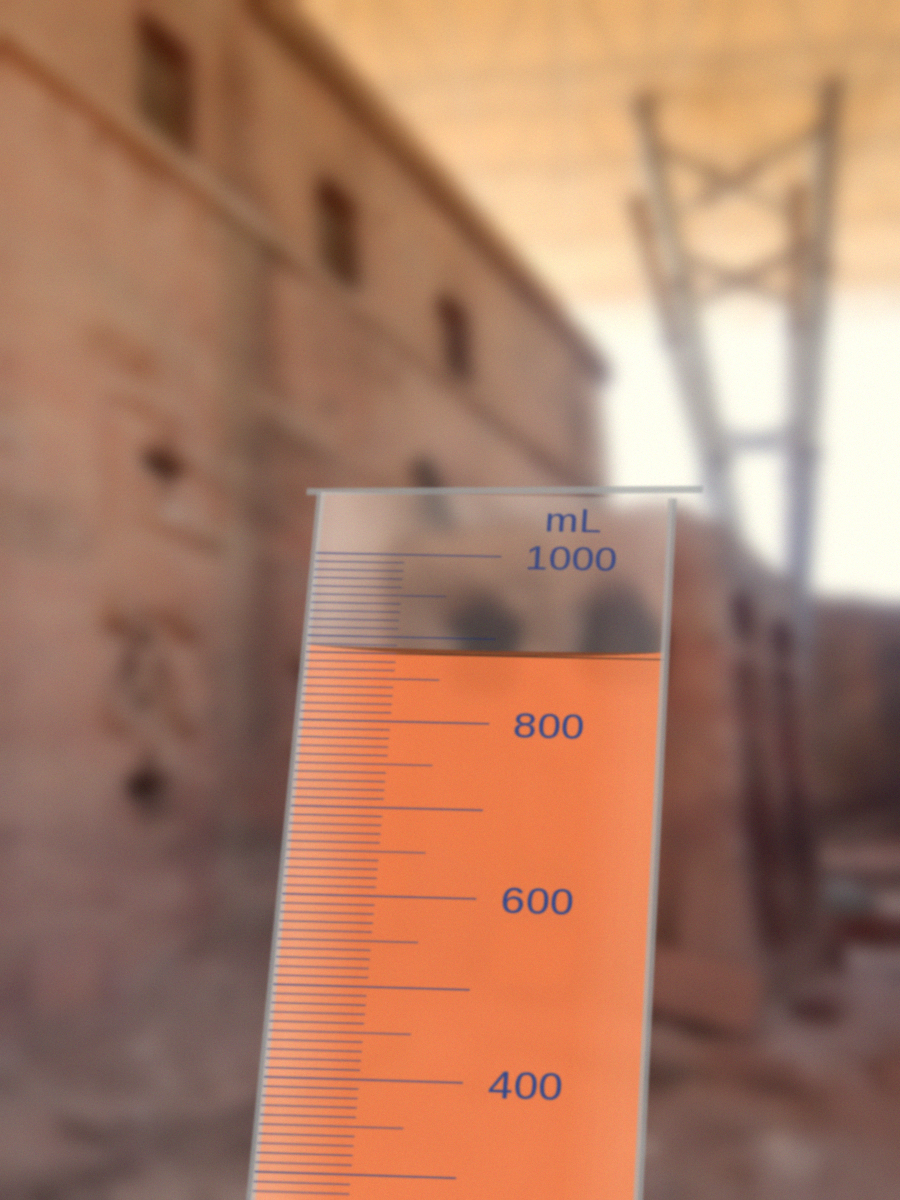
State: 880 mL
